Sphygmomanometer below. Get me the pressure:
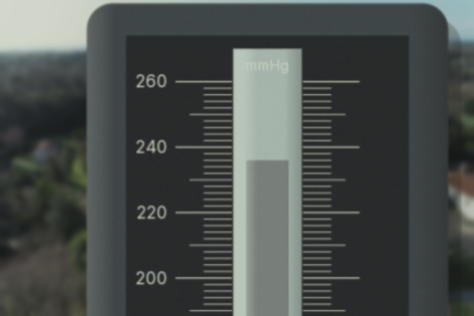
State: 236 mmHg
